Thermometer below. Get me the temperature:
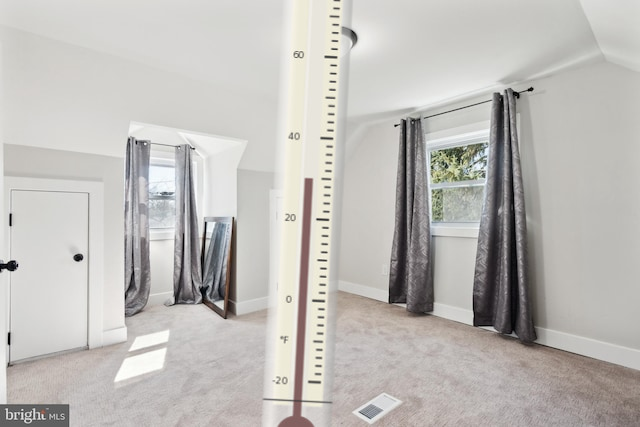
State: 30 °F
